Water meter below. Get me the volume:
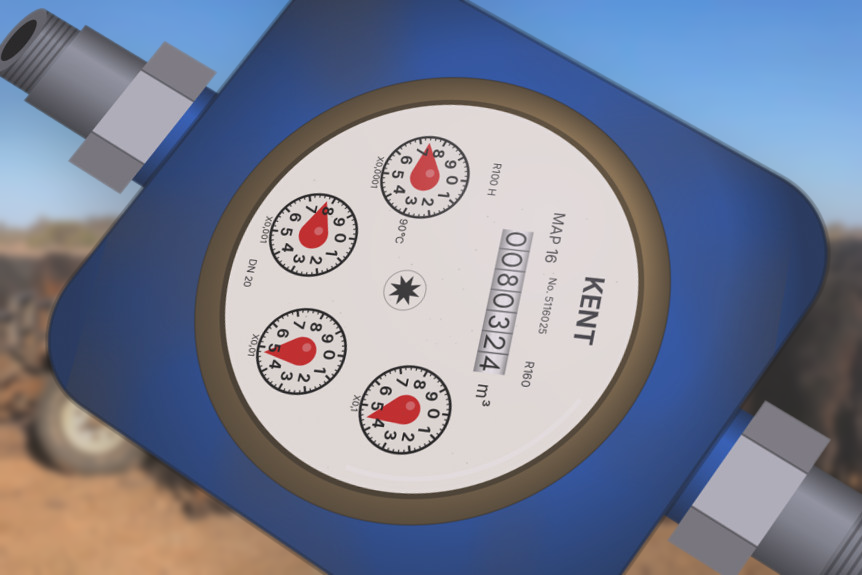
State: 80324.4477 m³
